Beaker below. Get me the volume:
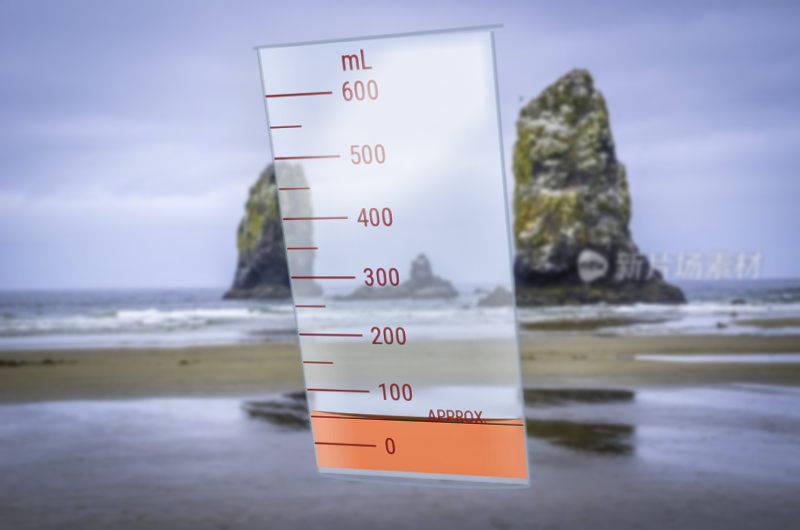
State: 50 mL
